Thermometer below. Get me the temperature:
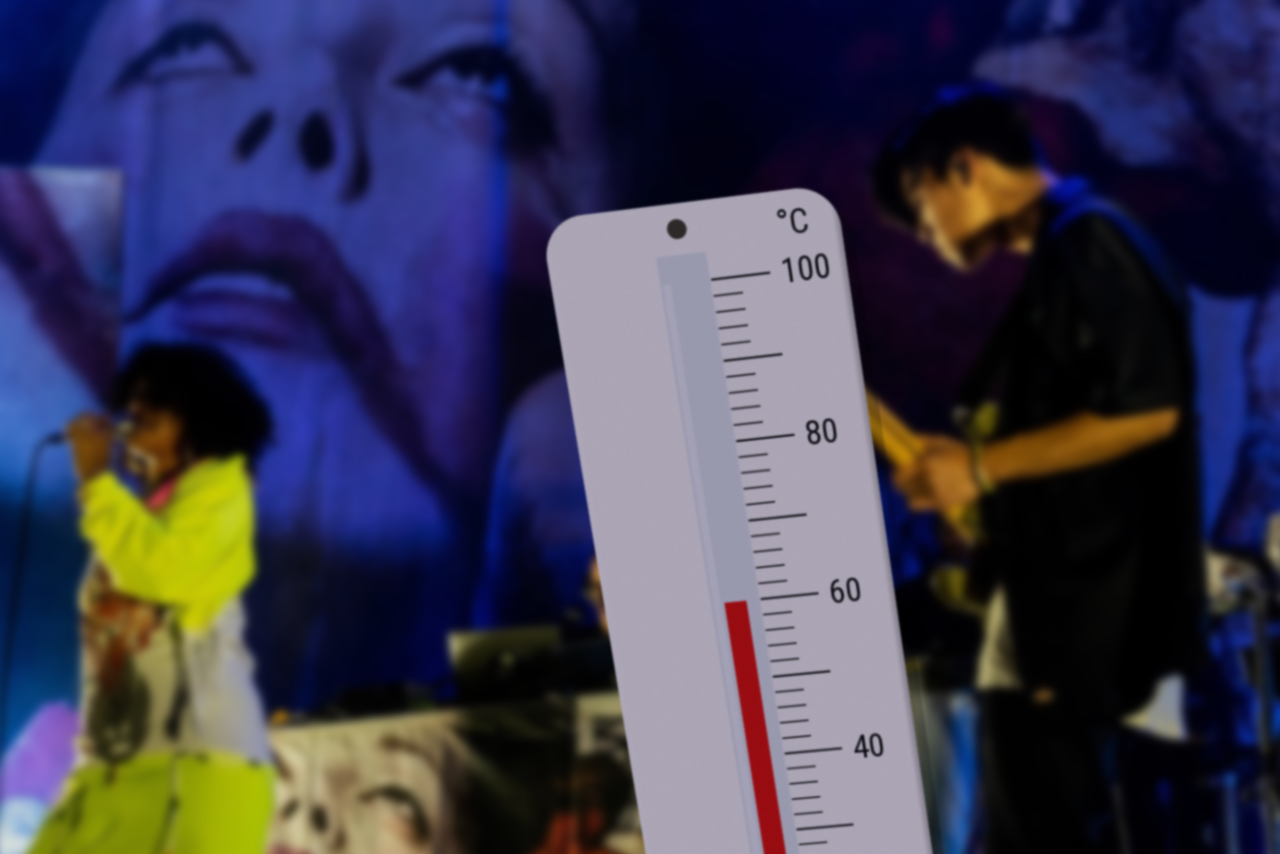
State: 60 °C
